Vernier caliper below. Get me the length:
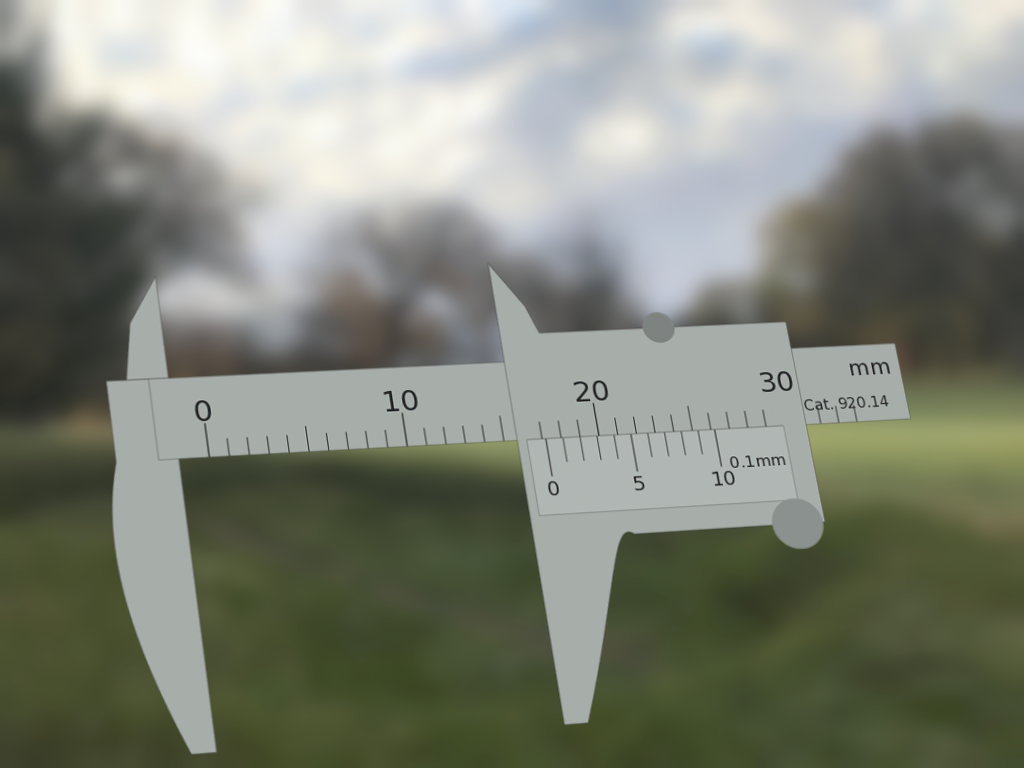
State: 17.2 mm
